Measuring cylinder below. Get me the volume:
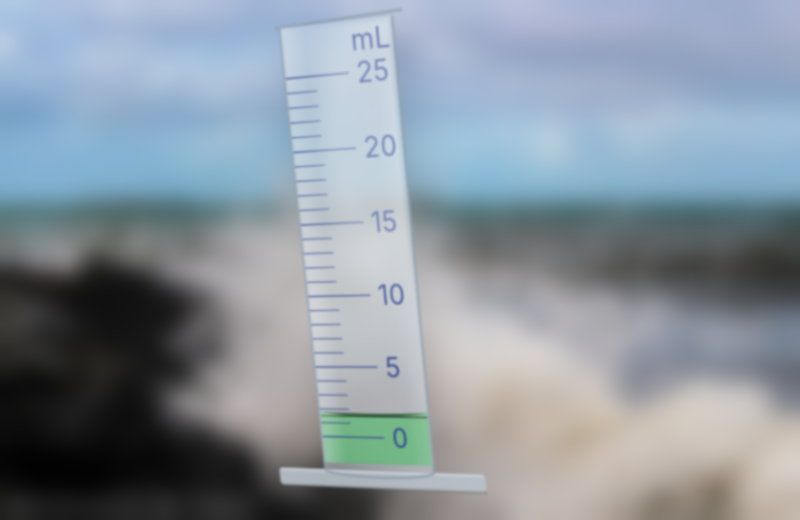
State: 1.5 mL
